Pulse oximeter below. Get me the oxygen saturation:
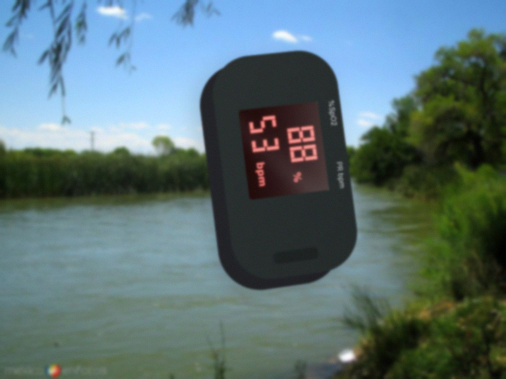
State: 88 %
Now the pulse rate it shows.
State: 53 bpm
